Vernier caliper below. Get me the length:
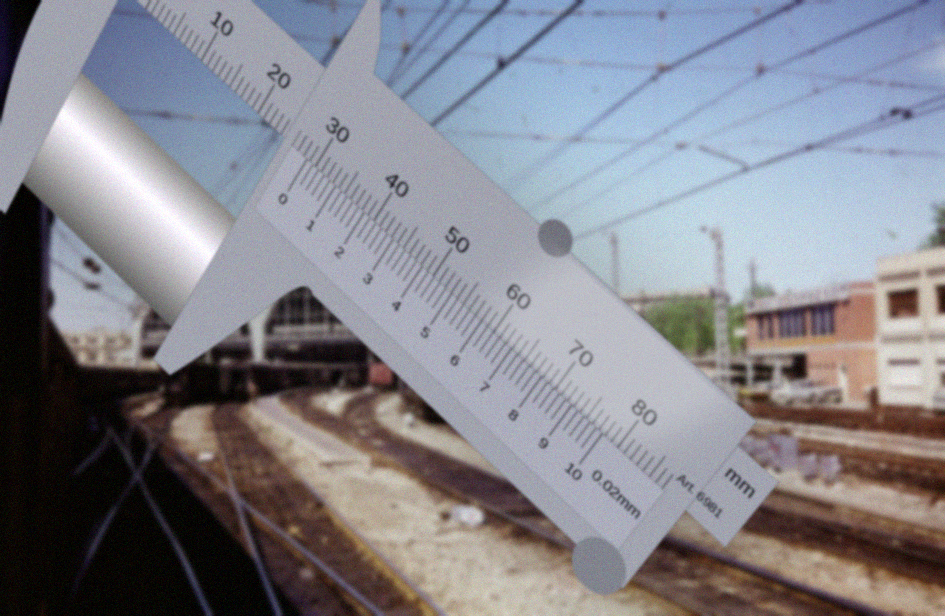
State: 28.6 mm
